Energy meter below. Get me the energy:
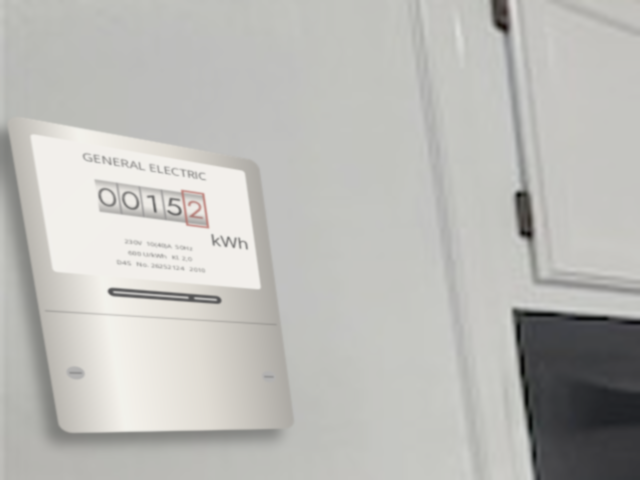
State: 15.2 kWh
